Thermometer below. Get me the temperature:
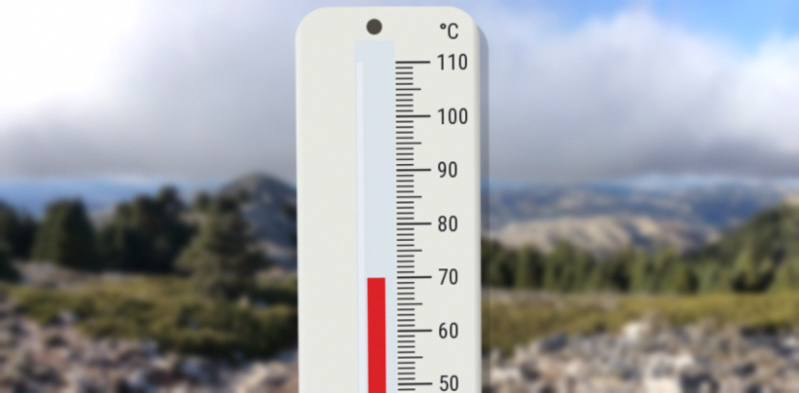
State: 70 °C
